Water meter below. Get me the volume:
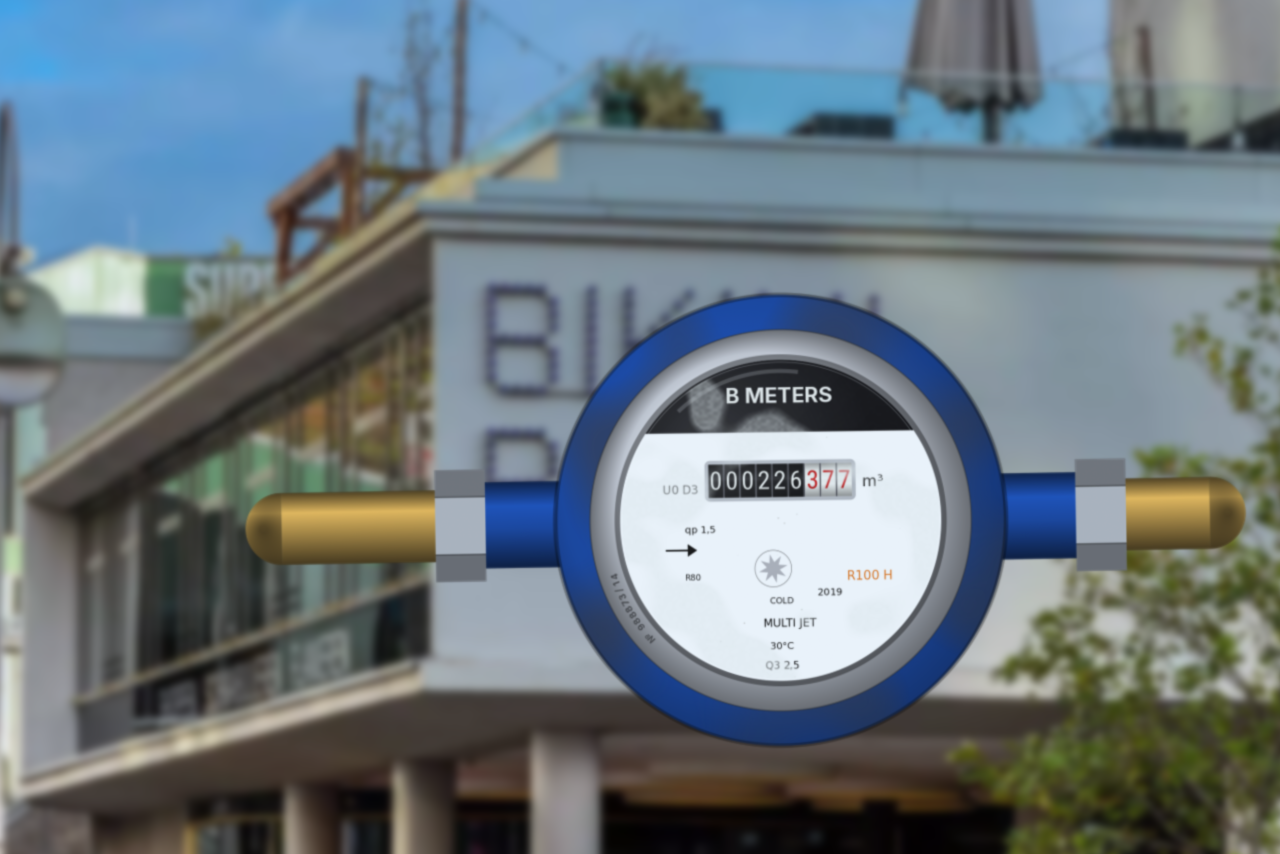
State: 226.377 m³
